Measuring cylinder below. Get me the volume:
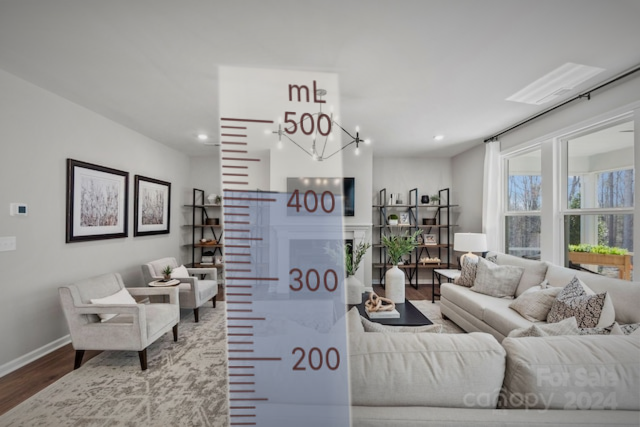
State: 410 mL
